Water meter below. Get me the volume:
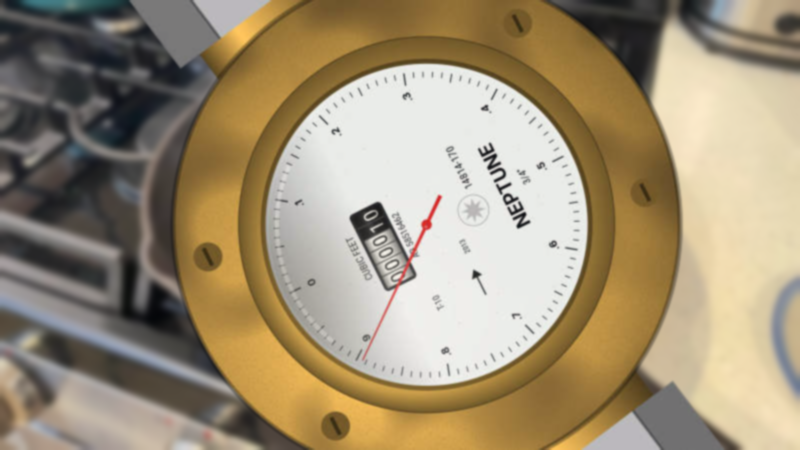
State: 9.89 ft³
